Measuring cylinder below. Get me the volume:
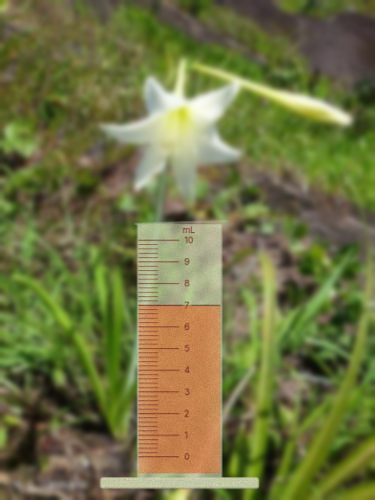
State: 7 mL
